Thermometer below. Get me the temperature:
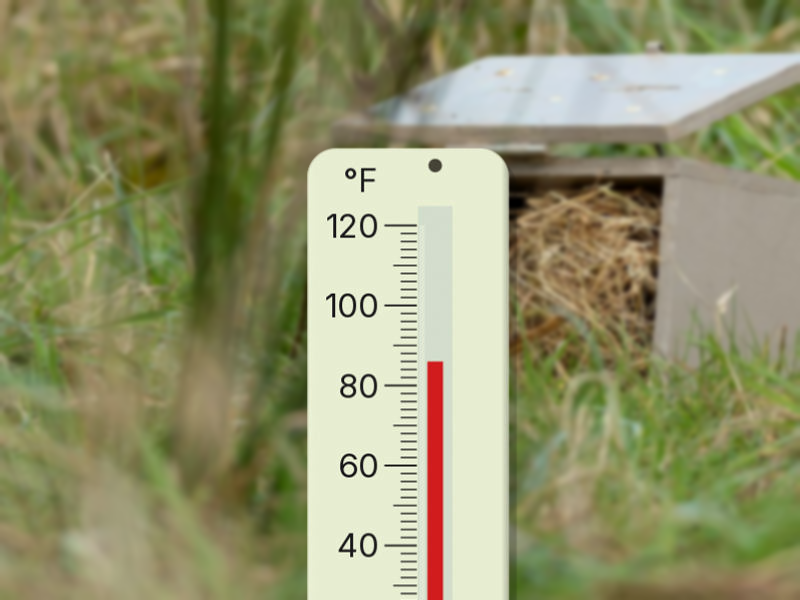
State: 86 °F
